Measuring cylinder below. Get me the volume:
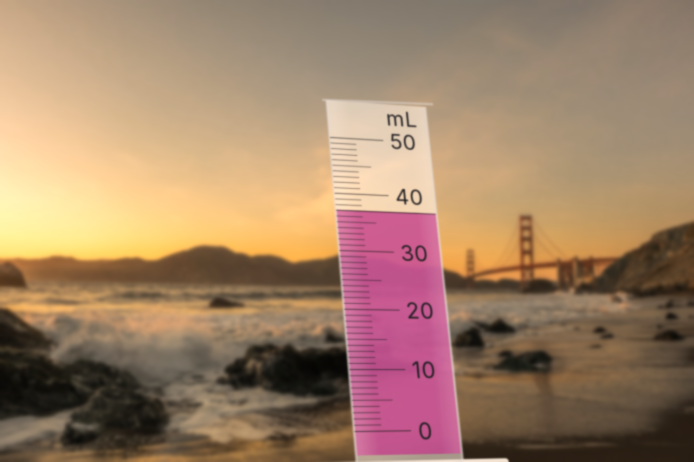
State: 37 mL
